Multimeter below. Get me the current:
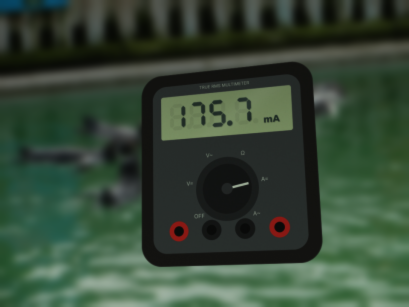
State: 175.7 mA
